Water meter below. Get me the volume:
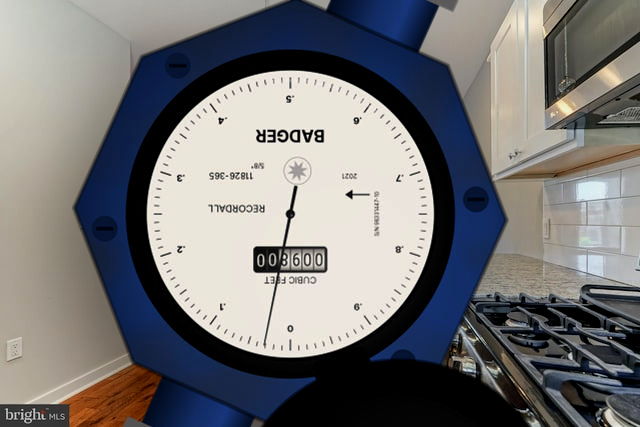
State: 9800.03 ft³
